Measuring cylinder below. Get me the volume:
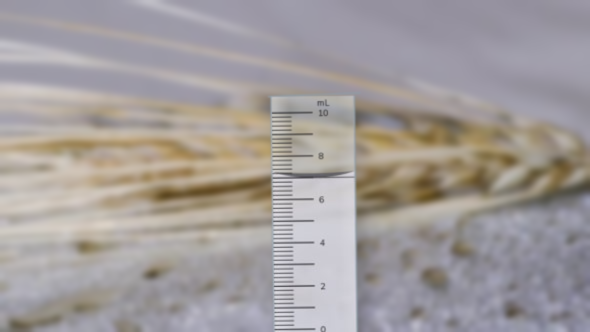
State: 7 mL
